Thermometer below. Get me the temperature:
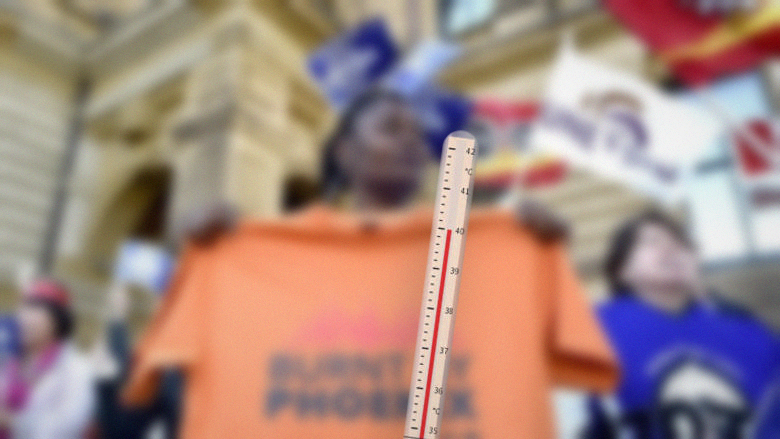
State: 40 °C
